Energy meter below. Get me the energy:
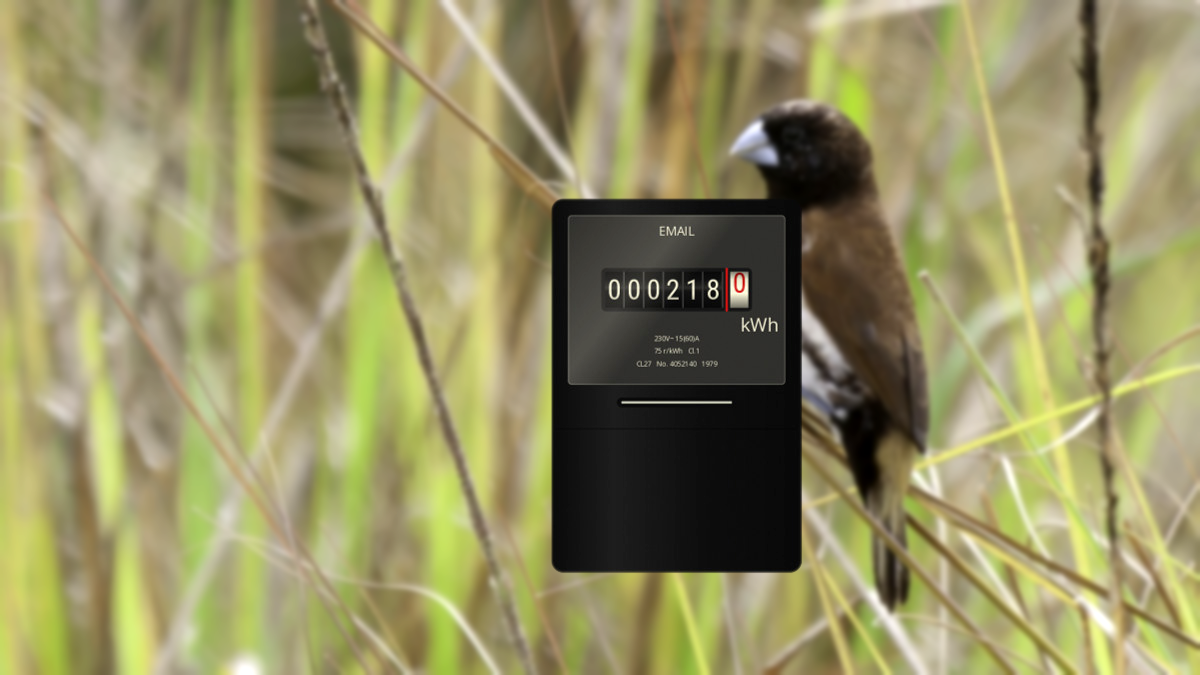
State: 218.0 kWh
